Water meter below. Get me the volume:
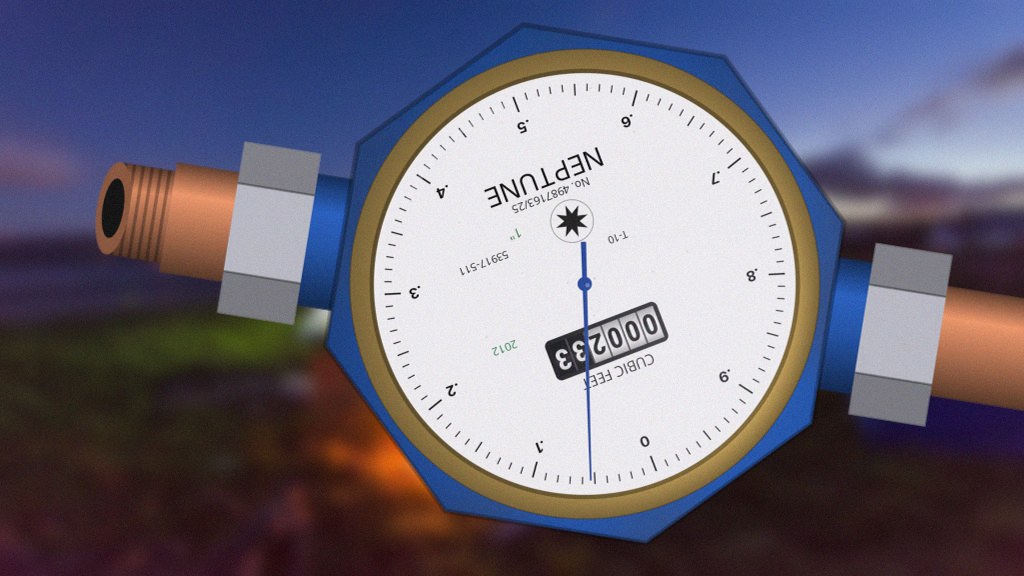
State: 233.05 ft³
